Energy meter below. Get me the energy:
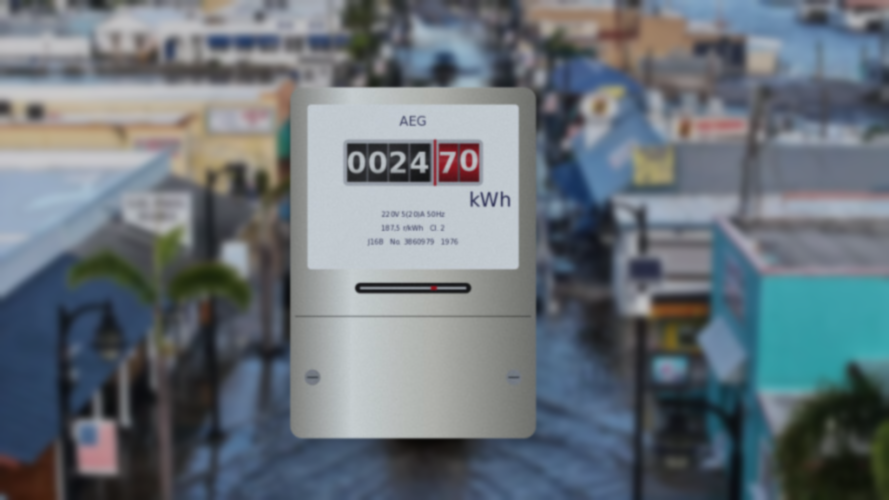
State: 24.70 kWh
